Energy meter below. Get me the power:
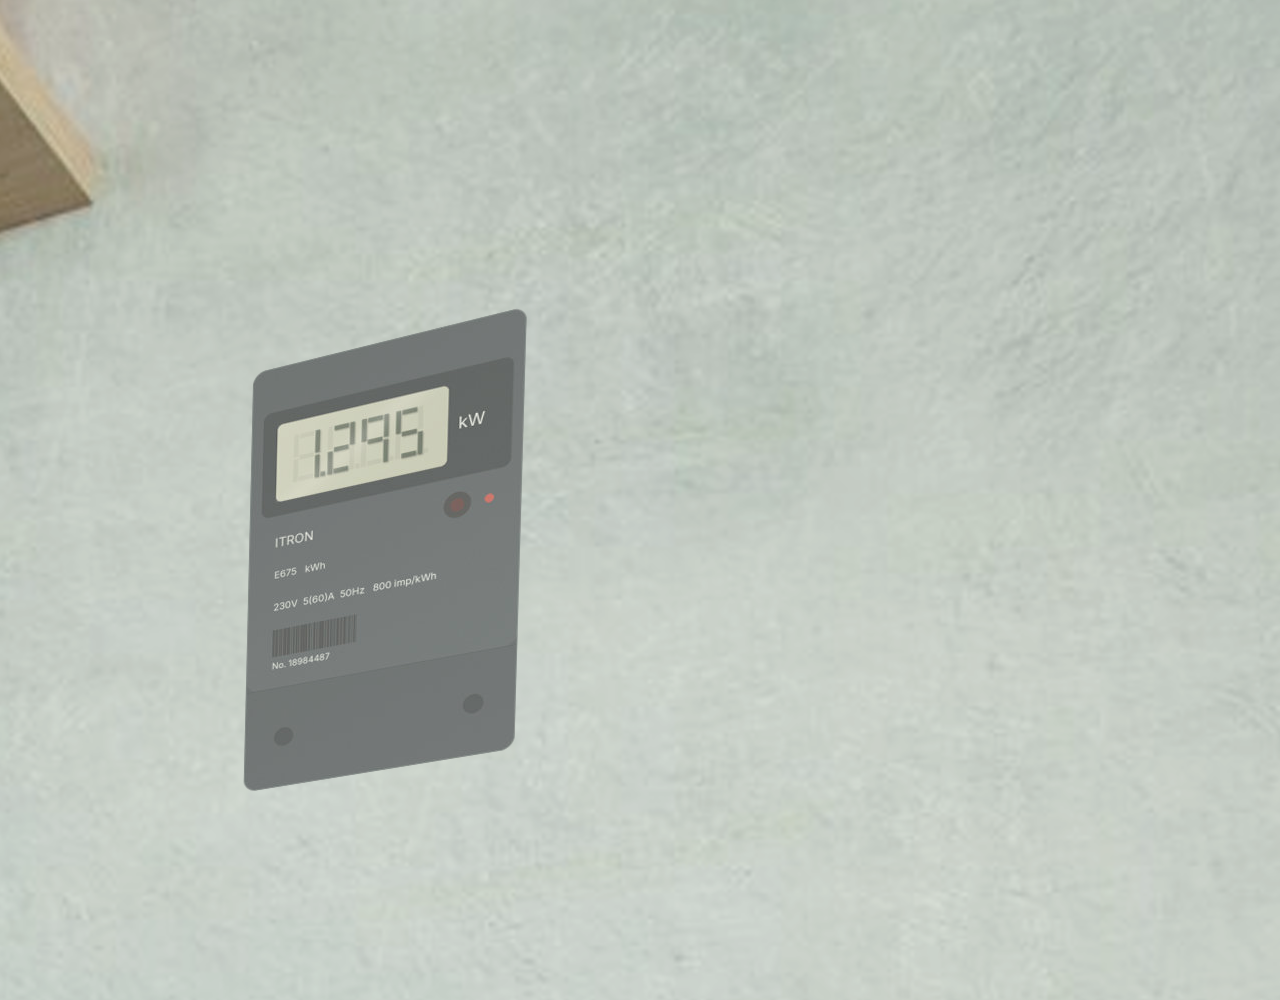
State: 1.295 kW
